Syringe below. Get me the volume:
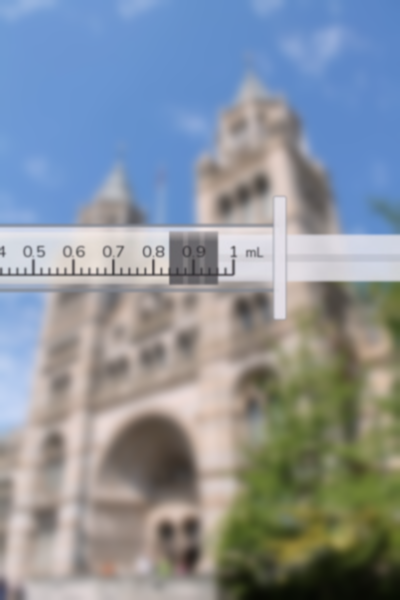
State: 0.84 mL
